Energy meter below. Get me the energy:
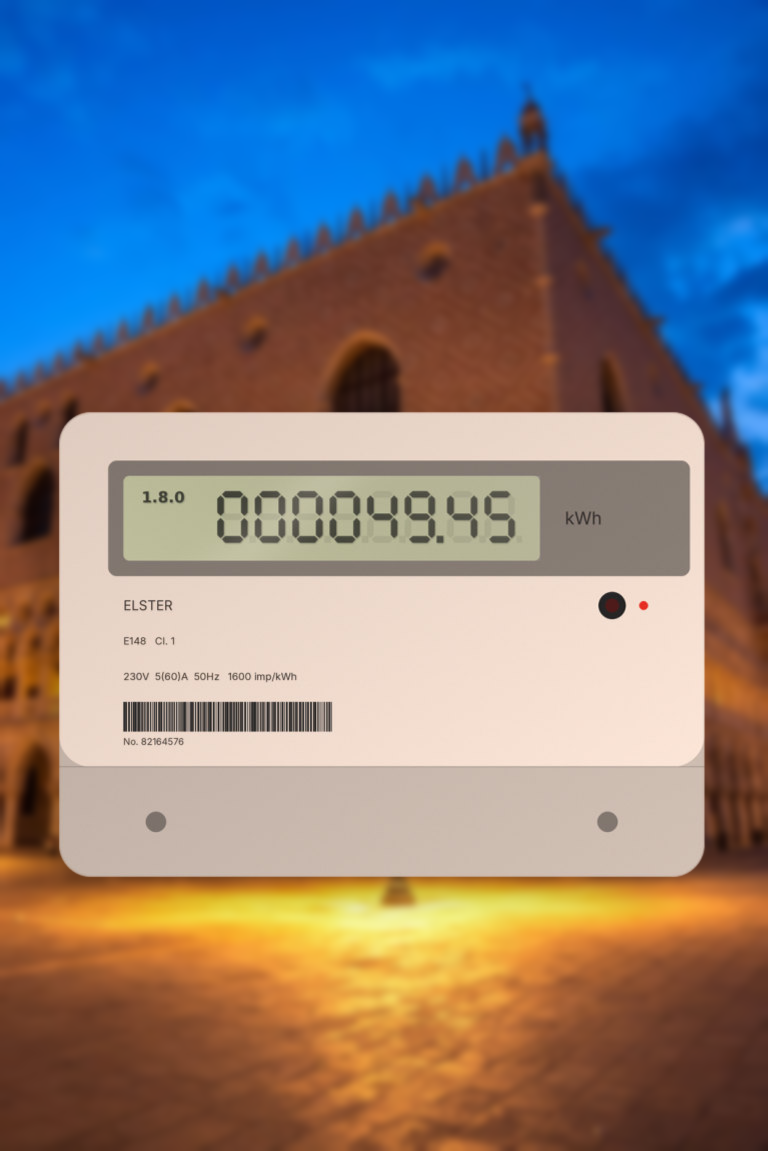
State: 49.45 kWh
